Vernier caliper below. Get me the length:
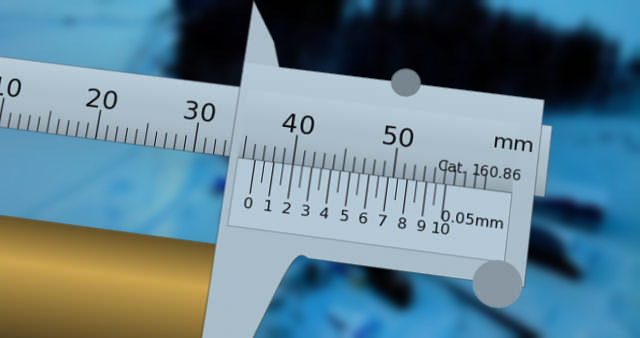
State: 36.2 mm
